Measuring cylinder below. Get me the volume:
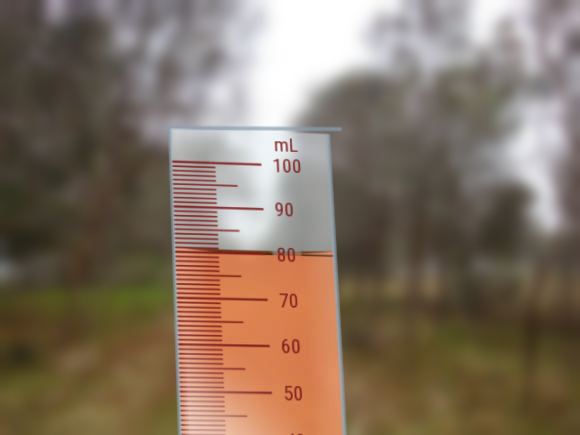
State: 80 mL
